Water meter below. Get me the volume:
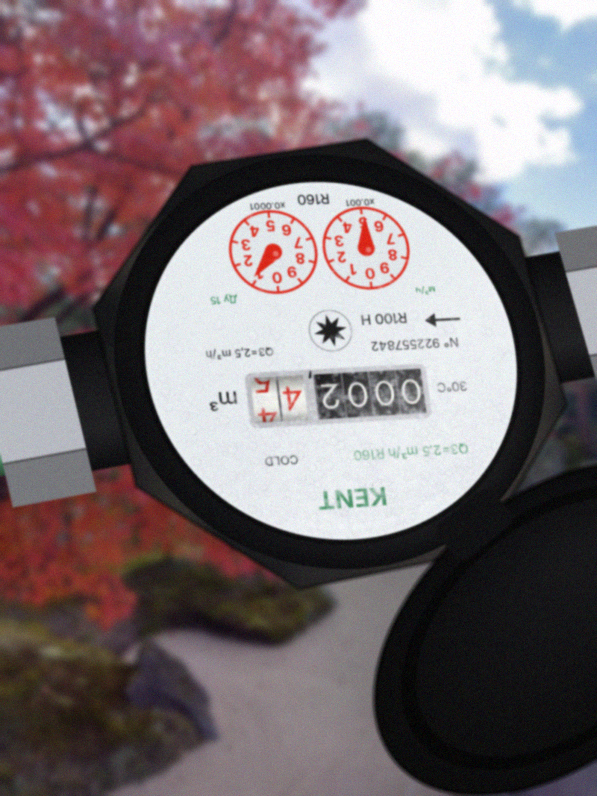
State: 2.4451 m³
